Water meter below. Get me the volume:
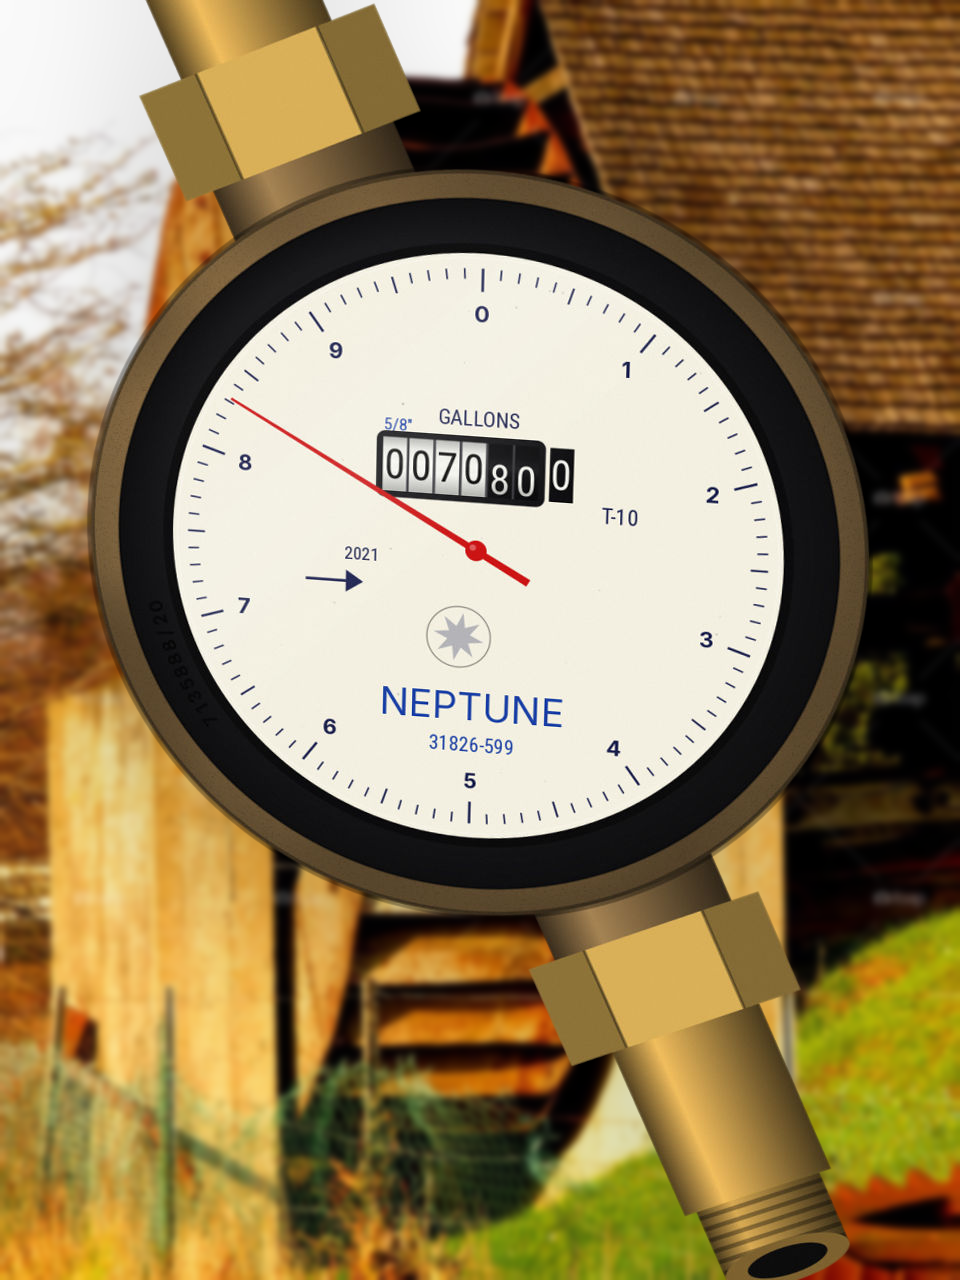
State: 70798.3 gal
